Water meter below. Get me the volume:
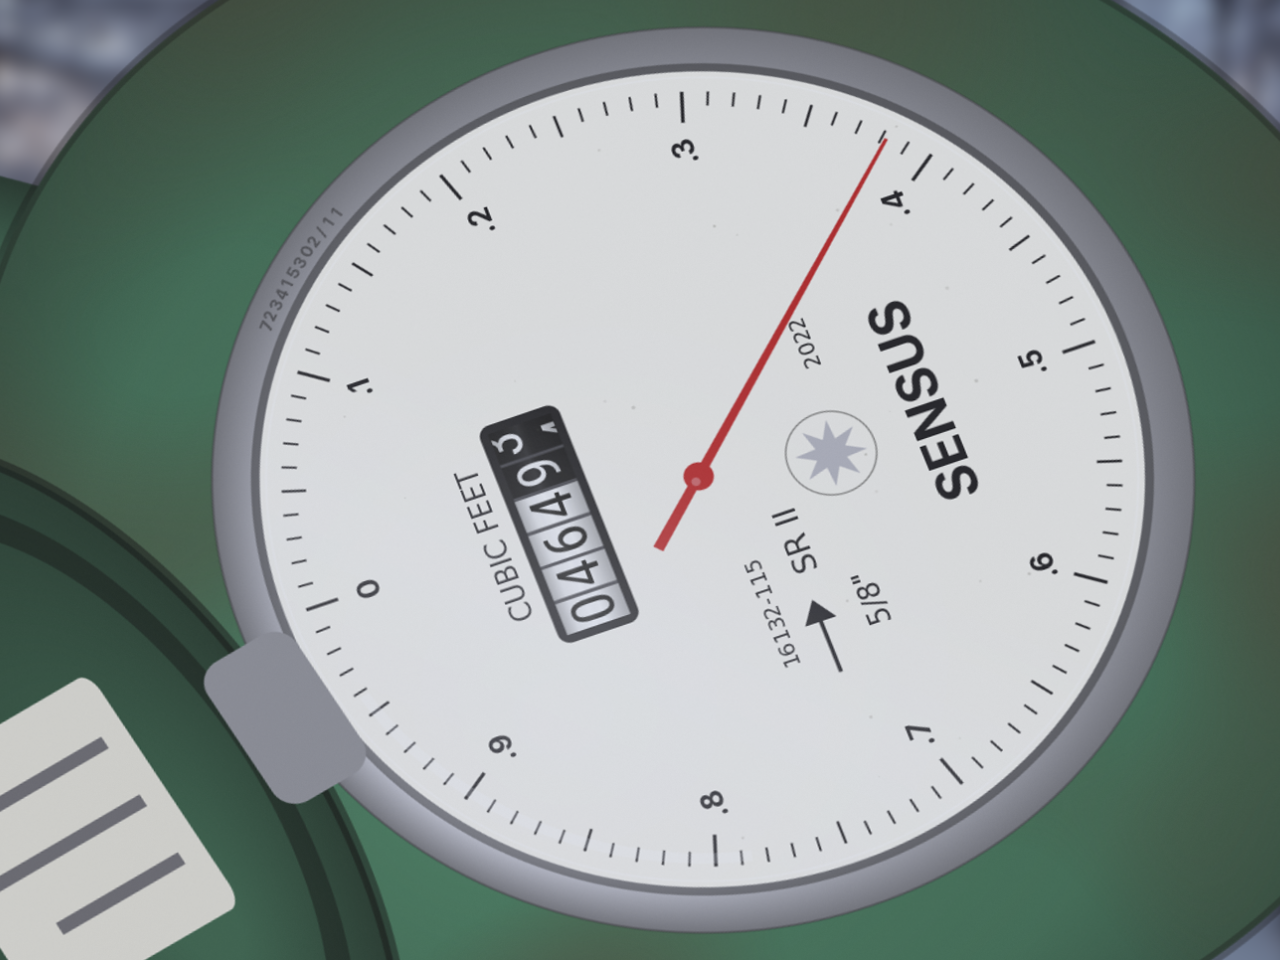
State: 46493.38 ft³
